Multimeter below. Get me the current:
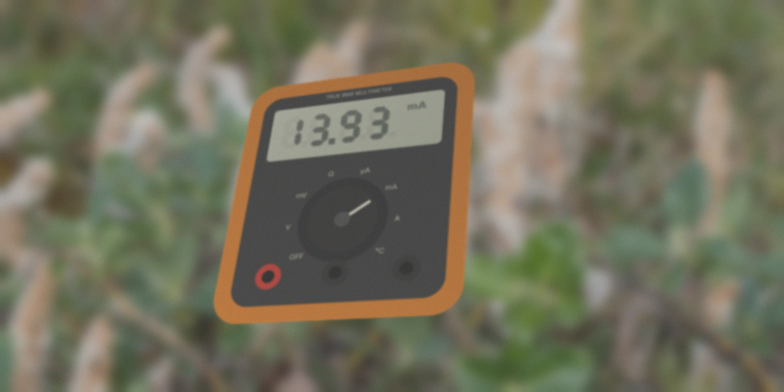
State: 13.93 mA
